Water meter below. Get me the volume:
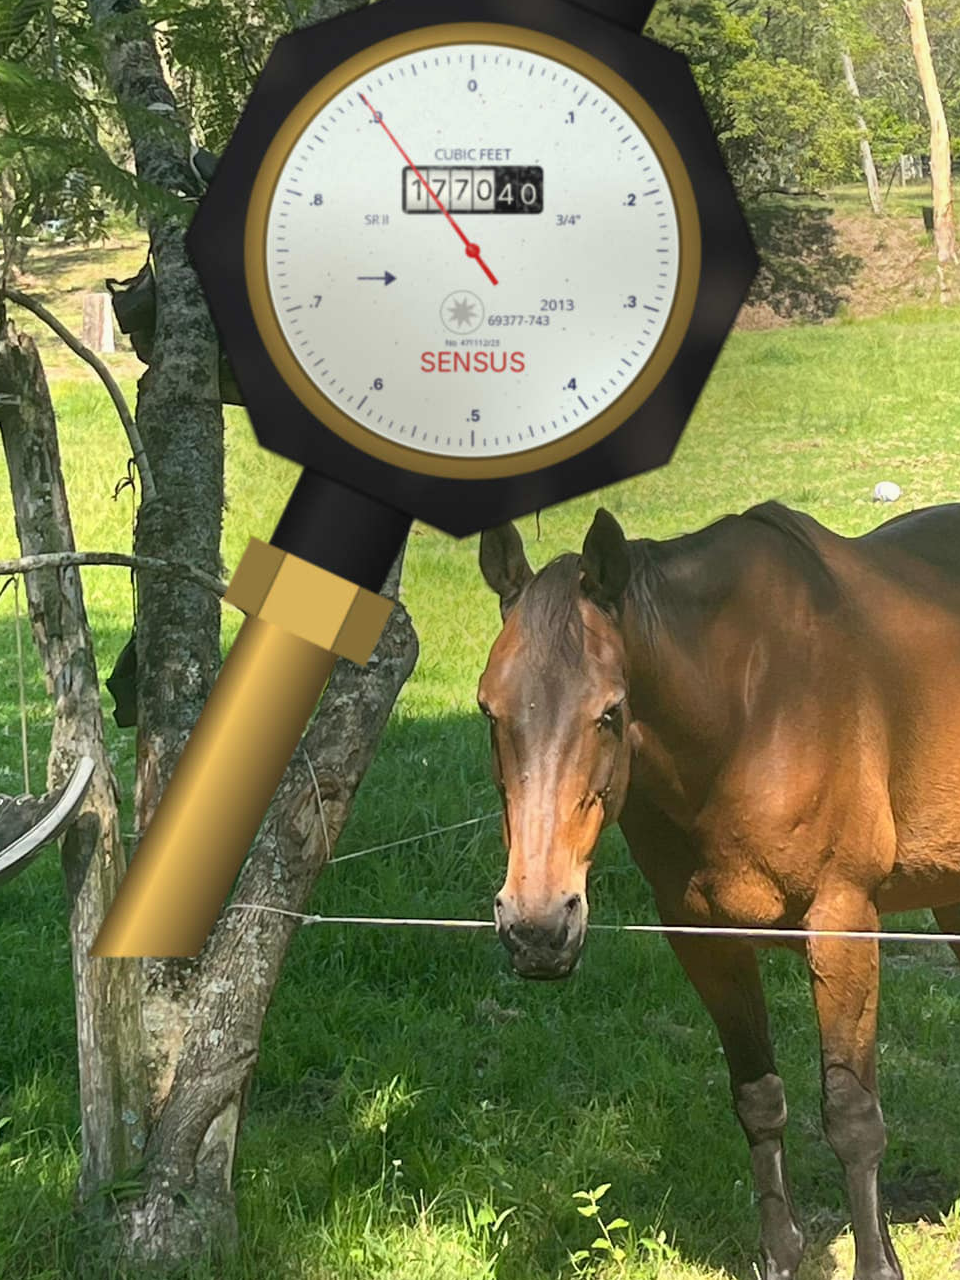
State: 177039.90 ft³
